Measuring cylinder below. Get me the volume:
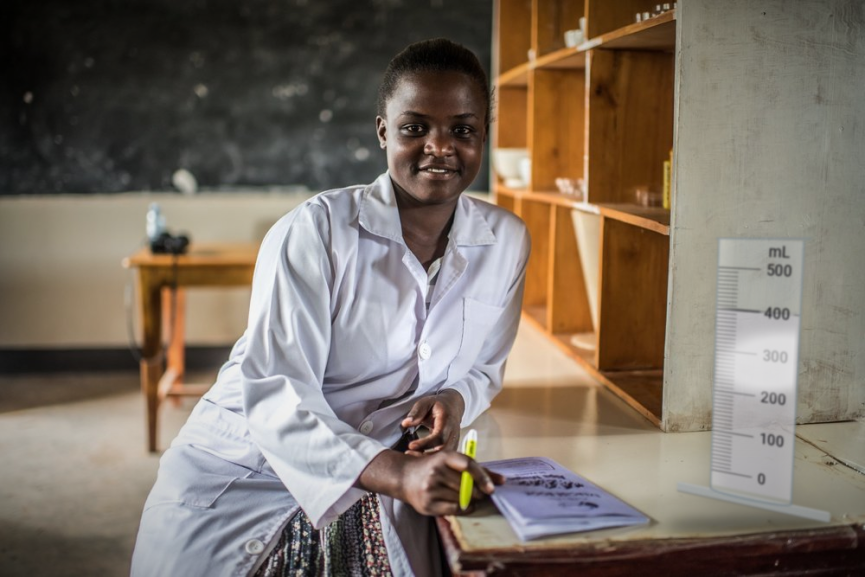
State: 400 mL
